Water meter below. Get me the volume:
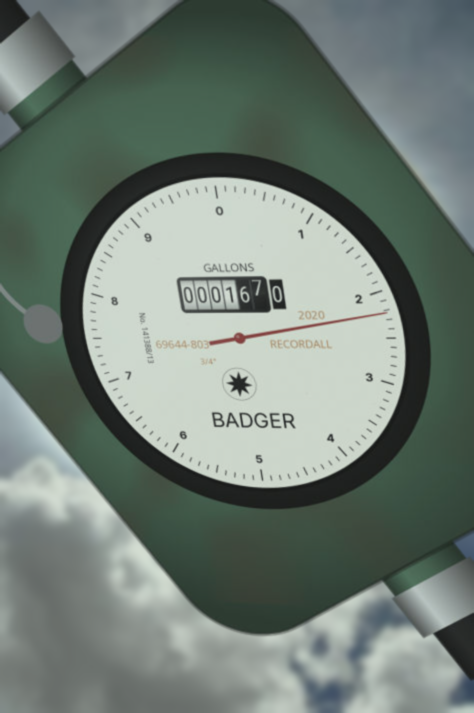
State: 1672.2 gal
